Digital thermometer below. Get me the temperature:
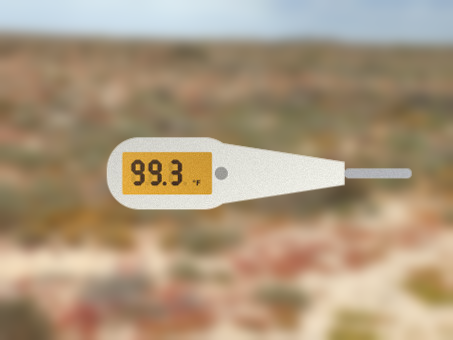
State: 99.3 °F
